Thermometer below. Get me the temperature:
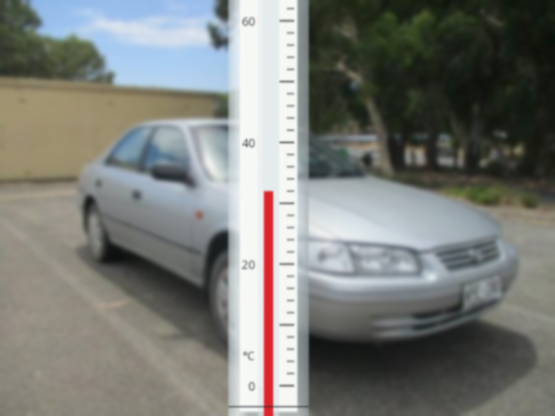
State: 32 °C
